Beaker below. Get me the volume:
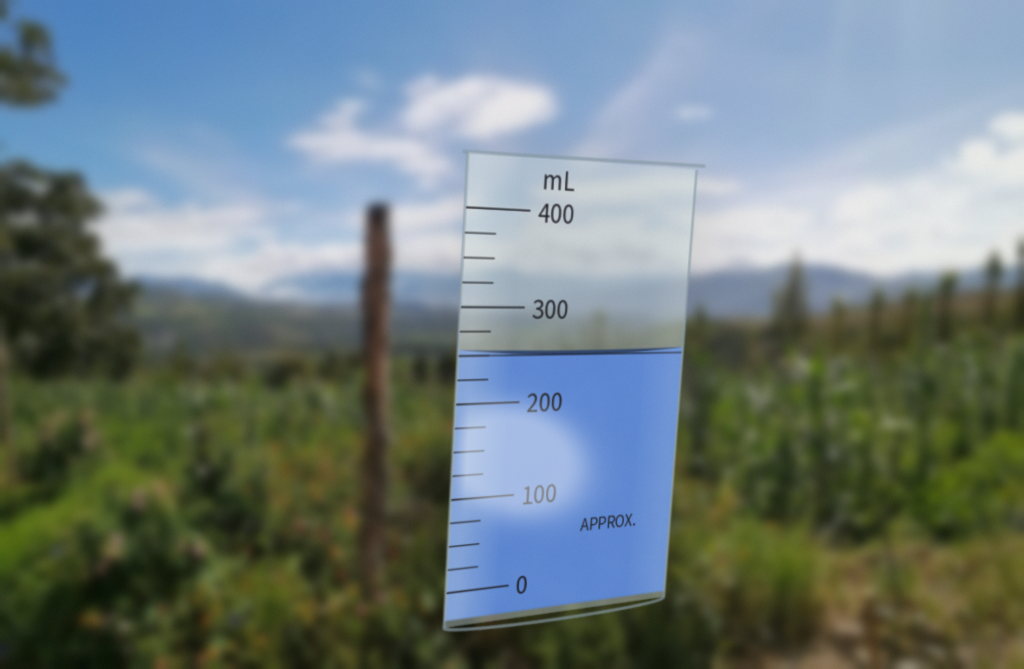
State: 250 mL
